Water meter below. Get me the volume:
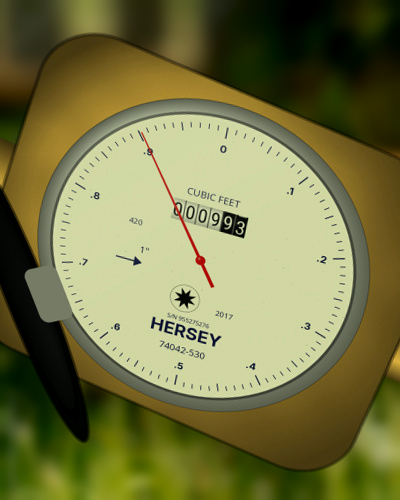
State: 992.90 ft³
